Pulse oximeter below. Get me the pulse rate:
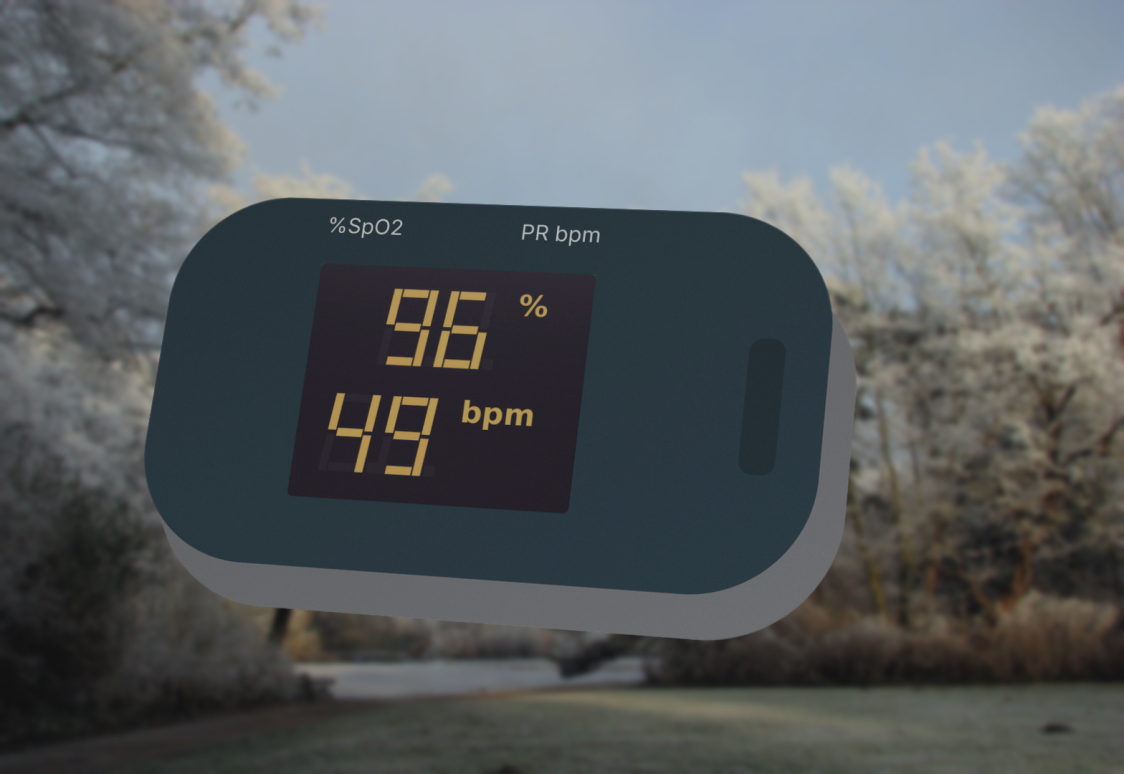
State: 49 bpm
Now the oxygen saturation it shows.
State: 96 %
